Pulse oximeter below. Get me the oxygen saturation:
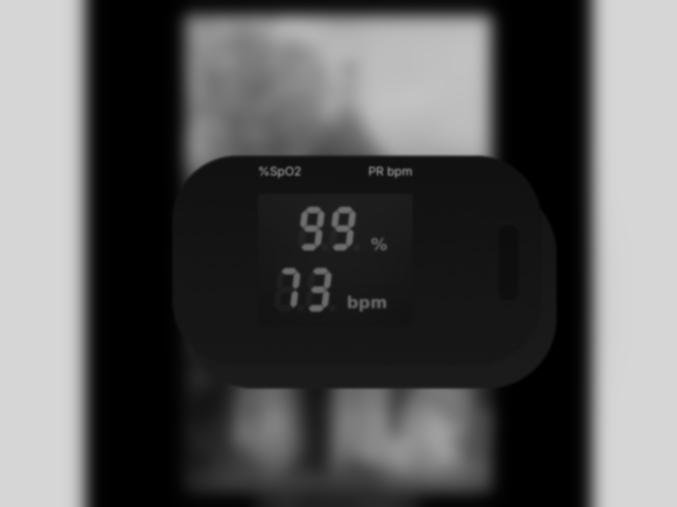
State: 99 %
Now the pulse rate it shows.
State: 73 bpm
